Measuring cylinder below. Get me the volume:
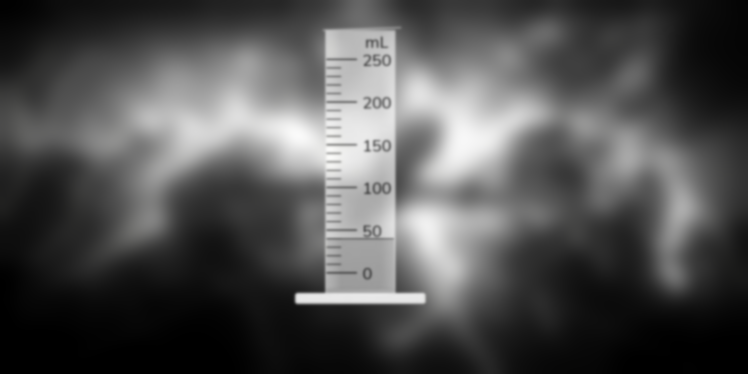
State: 40 mL
